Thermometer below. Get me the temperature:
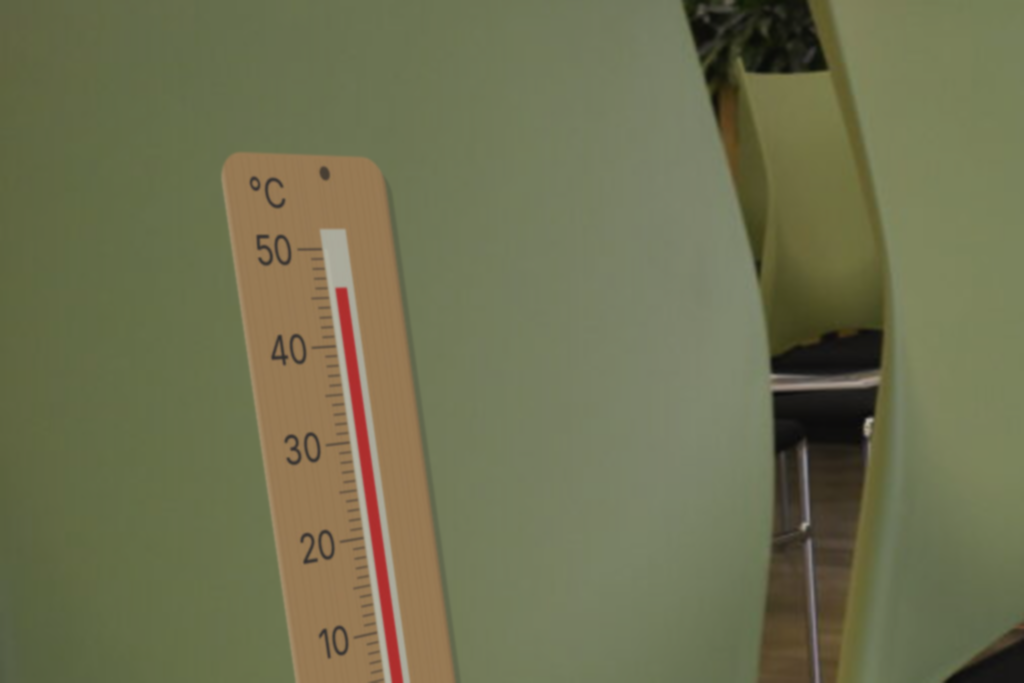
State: 46 °C
